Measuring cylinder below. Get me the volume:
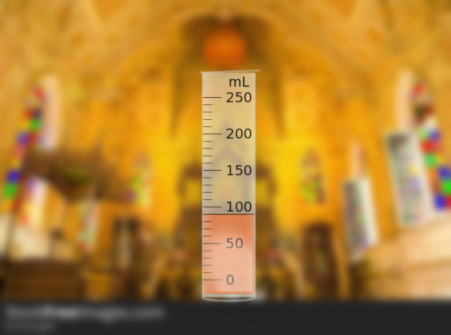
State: 90 mL
